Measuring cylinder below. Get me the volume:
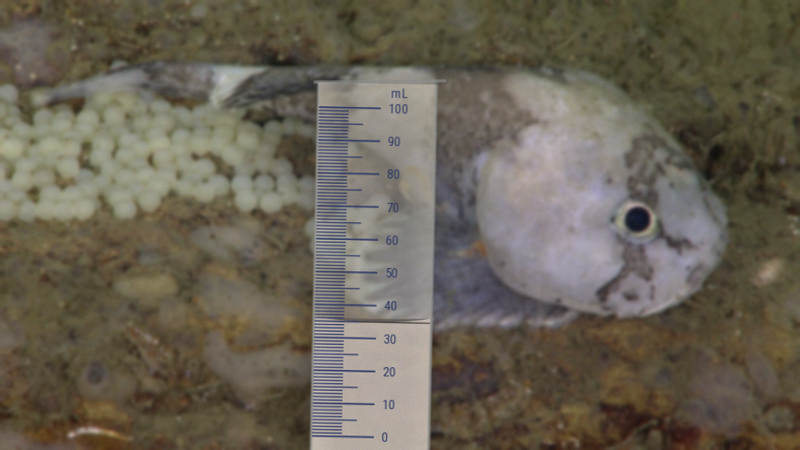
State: 35 mL
